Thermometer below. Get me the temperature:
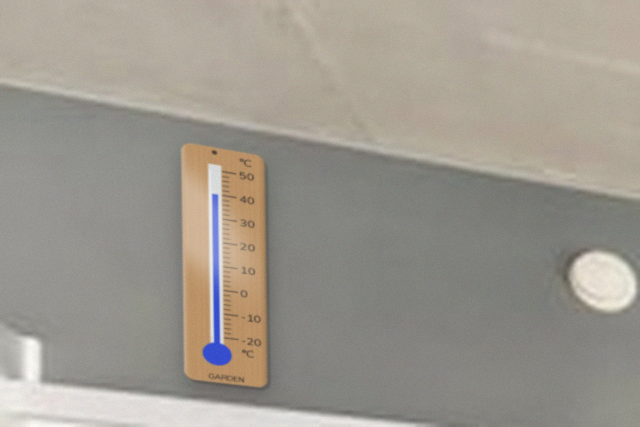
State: 40 °C
